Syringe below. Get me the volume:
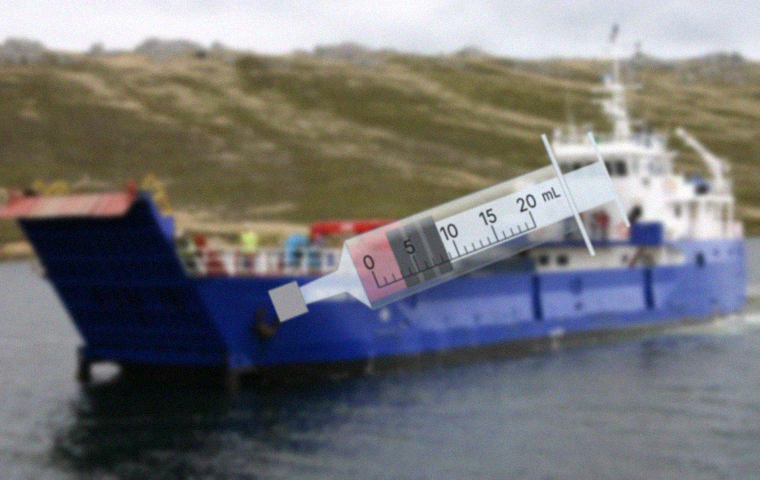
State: 3 mL
